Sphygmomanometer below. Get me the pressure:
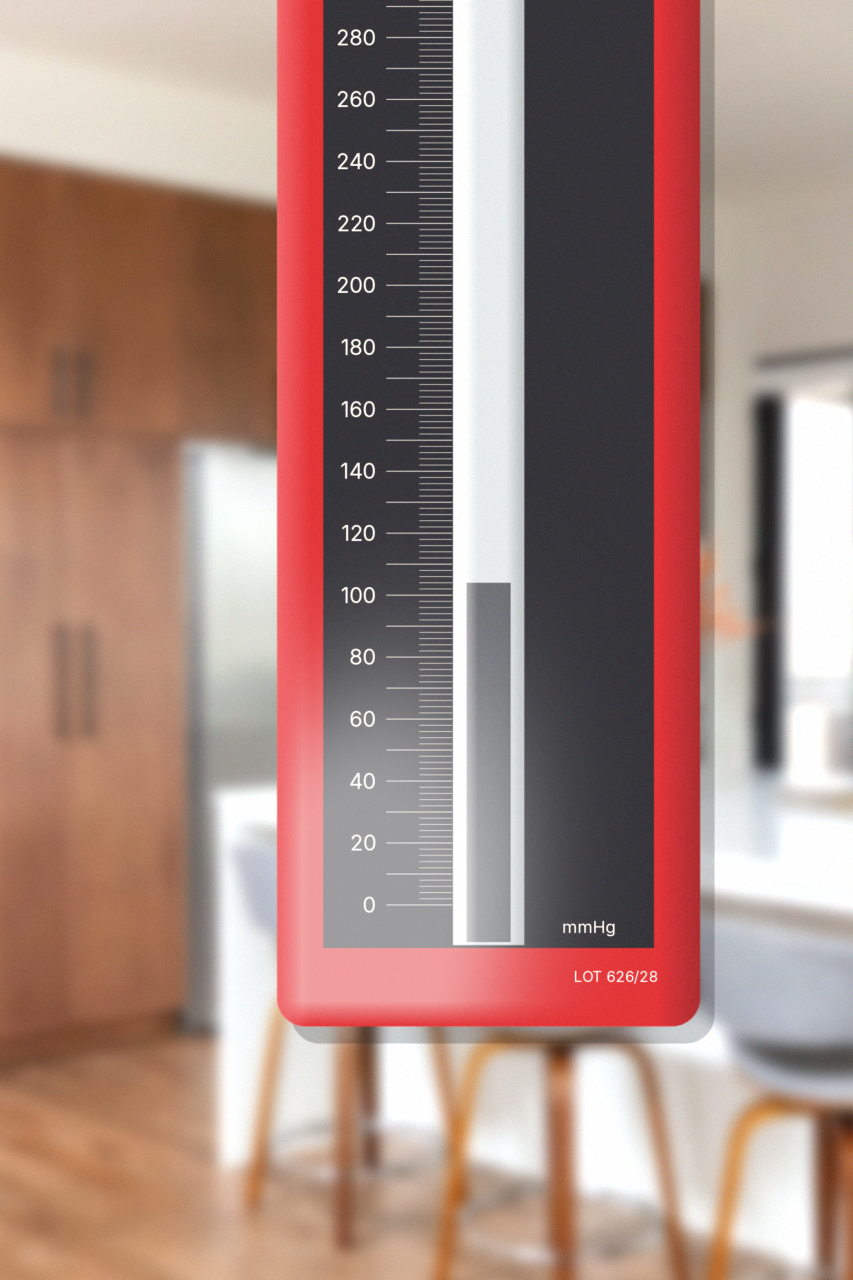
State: 104 mmHg
